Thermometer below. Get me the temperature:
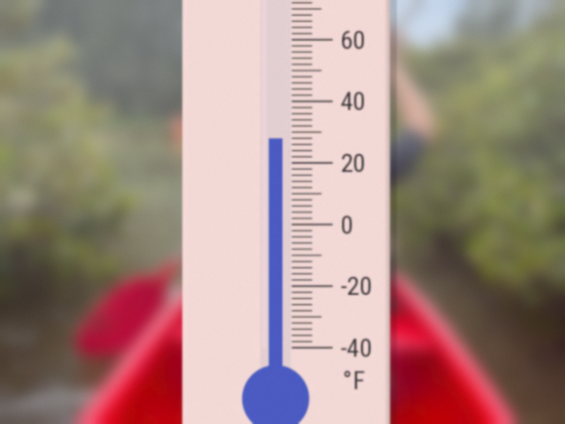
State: 28 °F
